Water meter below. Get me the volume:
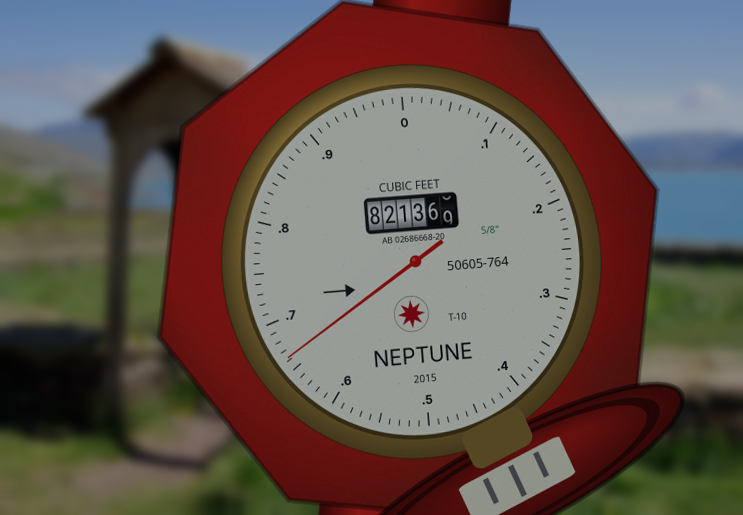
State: 821368.66 ft³
